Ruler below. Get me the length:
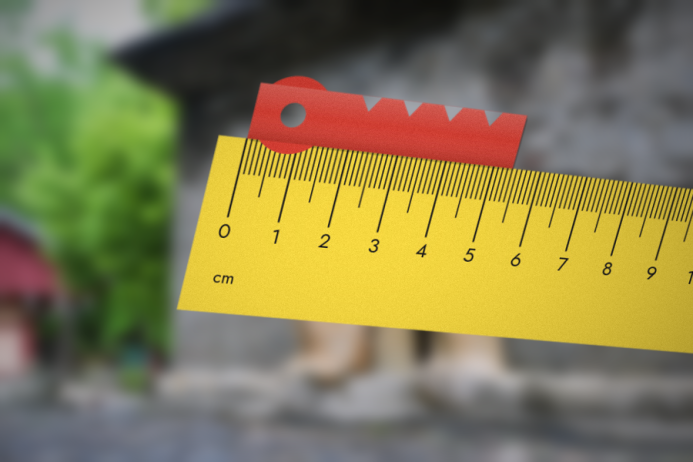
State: 5.4 cm
